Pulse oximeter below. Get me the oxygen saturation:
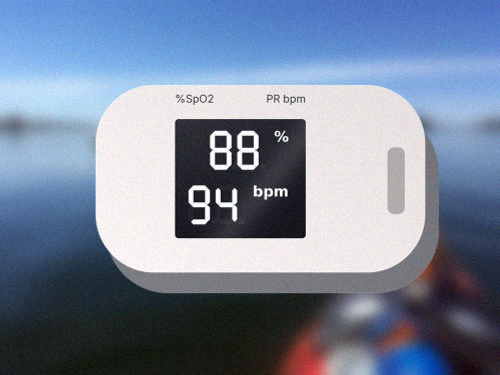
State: 88 %
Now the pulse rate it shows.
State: 94 bpm
